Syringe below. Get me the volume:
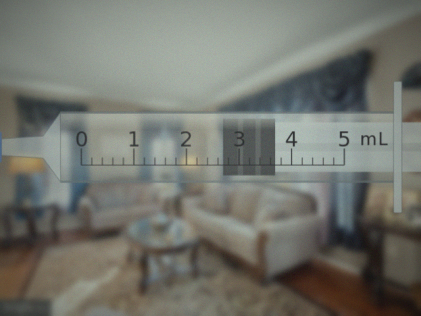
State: 2.7 mL
